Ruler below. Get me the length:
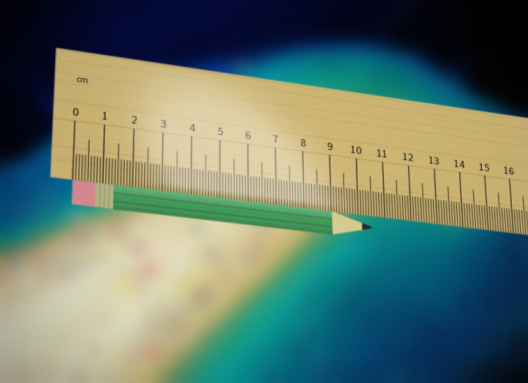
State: 10.5 cm
